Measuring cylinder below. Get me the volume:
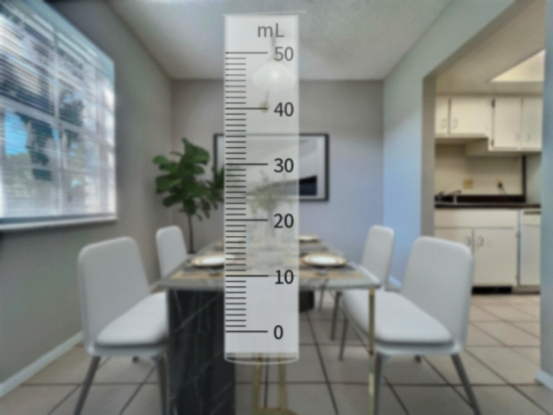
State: 10 mL
